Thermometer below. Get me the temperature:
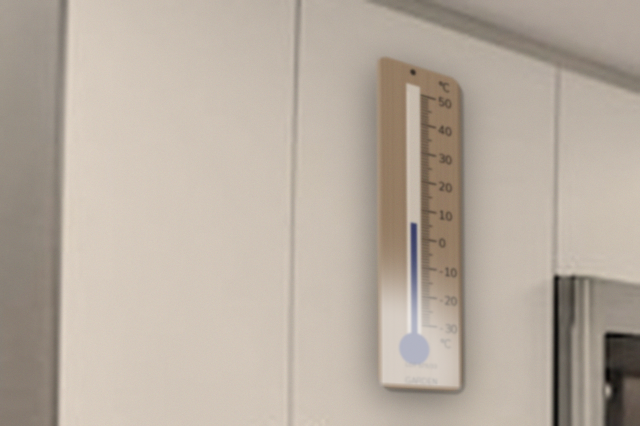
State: 5 °C
